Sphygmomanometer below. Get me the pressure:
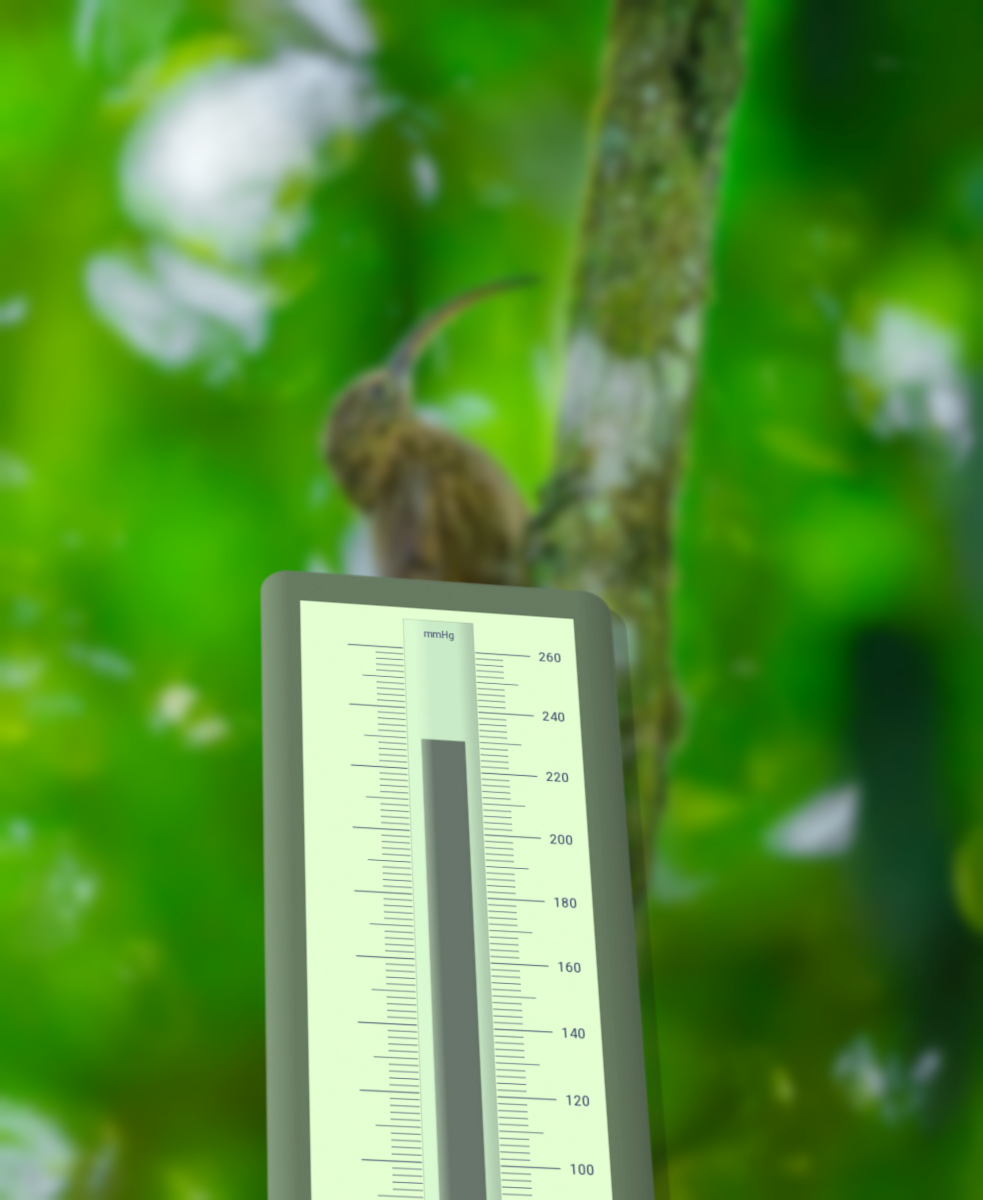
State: 230 mmHg
